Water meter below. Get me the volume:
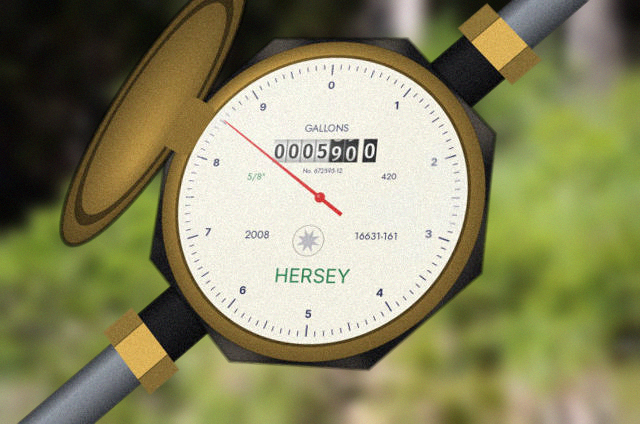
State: 5898.5 gal
